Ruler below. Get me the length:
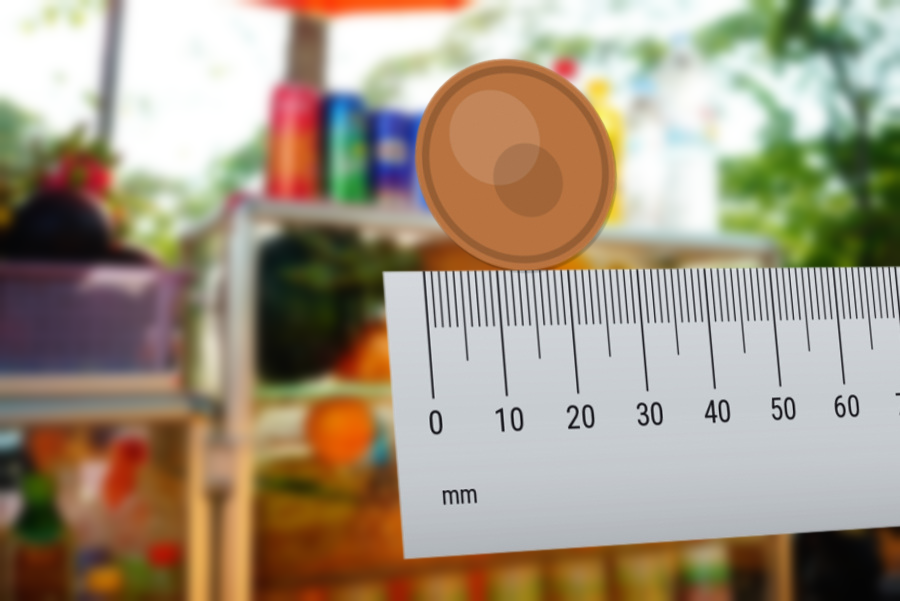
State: 28 mm
